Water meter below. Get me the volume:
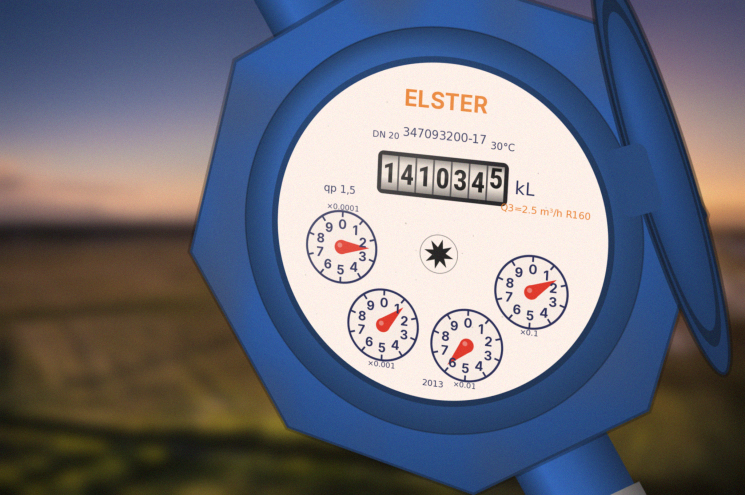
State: 1410345.1612 kL
